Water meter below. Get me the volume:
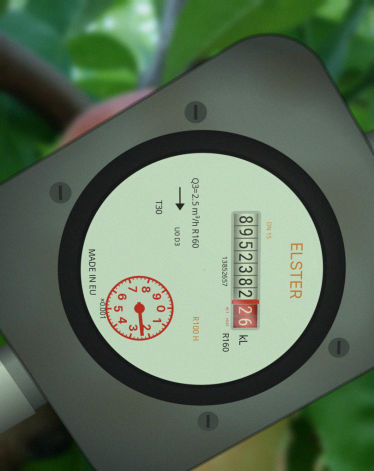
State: 8952382.262 kL
